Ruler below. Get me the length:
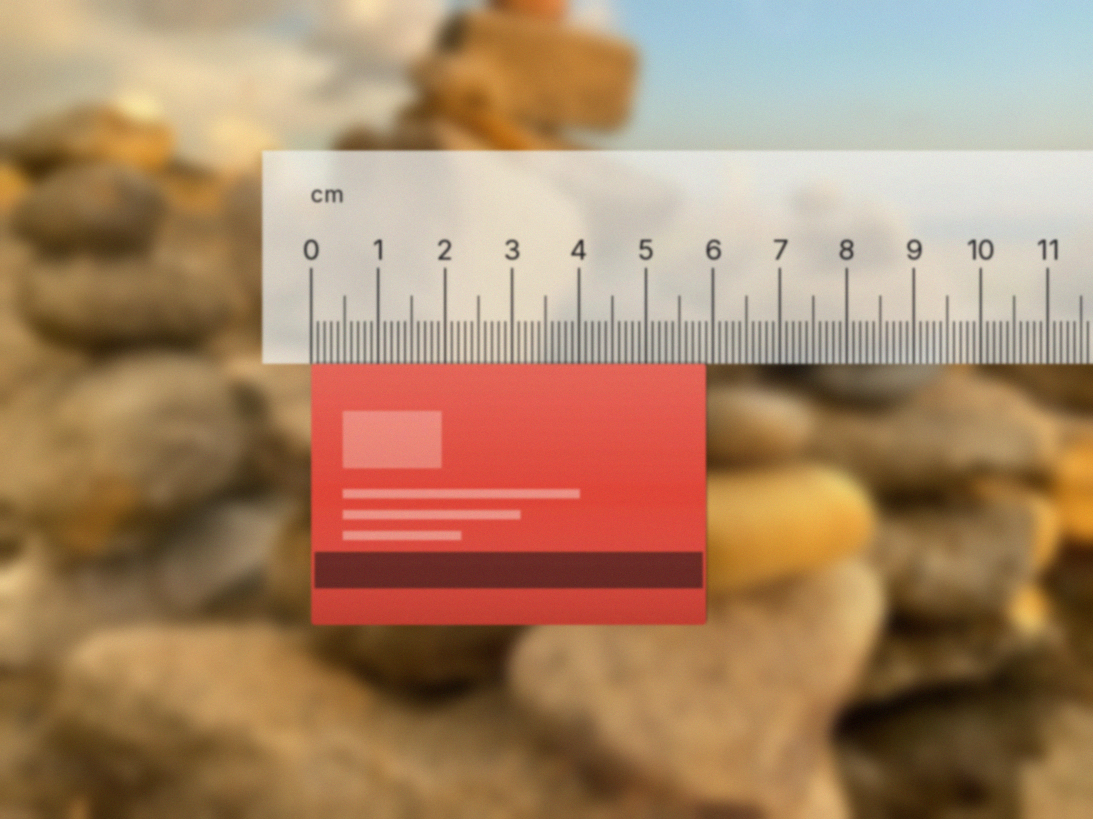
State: 5.9 cm
